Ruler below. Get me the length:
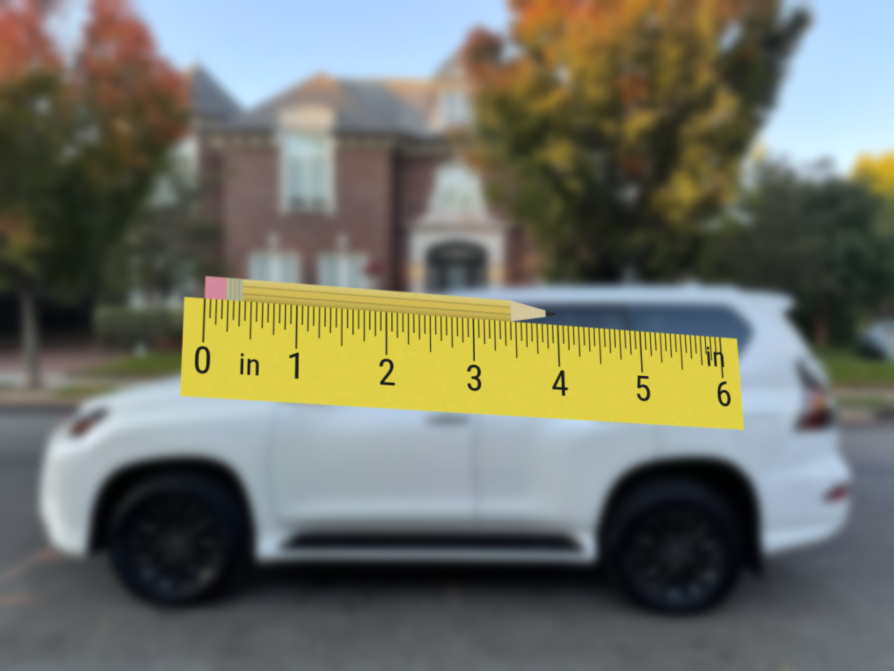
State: 4 in
